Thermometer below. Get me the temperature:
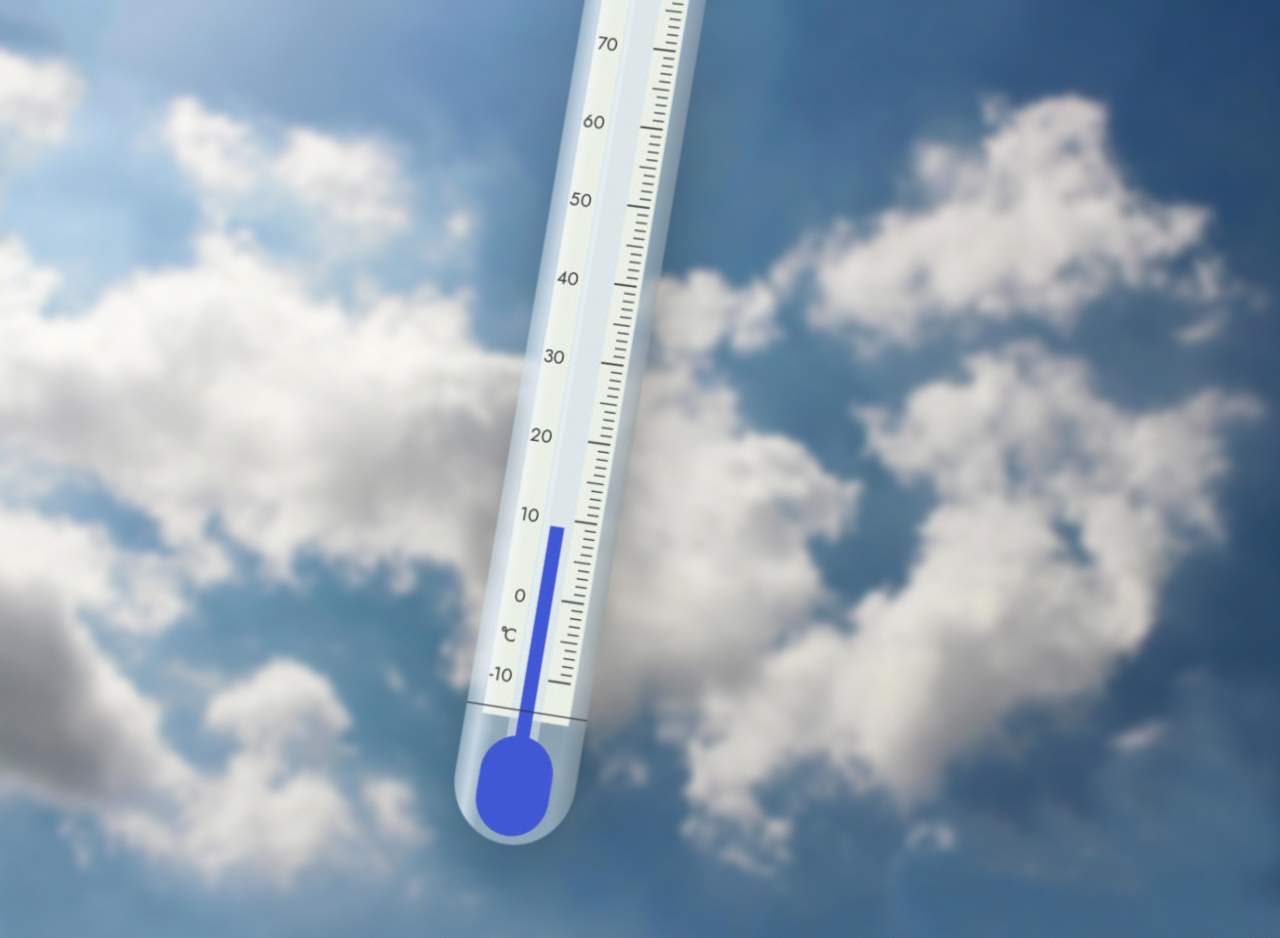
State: 9 °C
